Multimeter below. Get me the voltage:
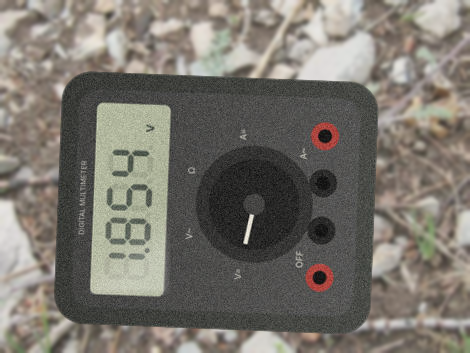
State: 1.854 V
